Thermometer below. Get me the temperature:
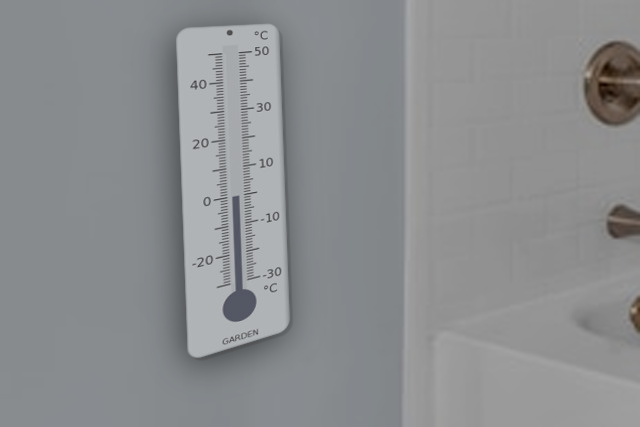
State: 0 °C
